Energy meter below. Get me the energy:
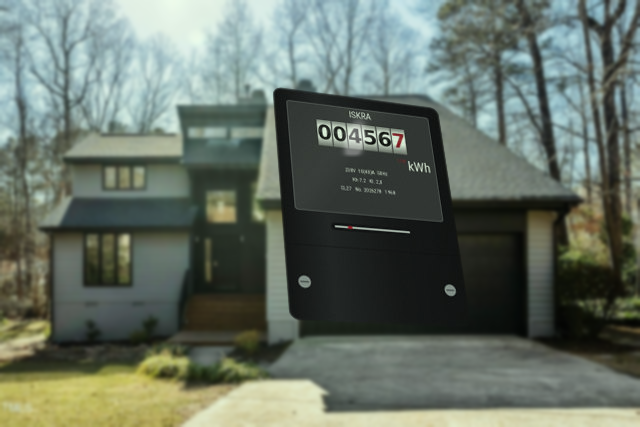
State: 456.7 kWh
